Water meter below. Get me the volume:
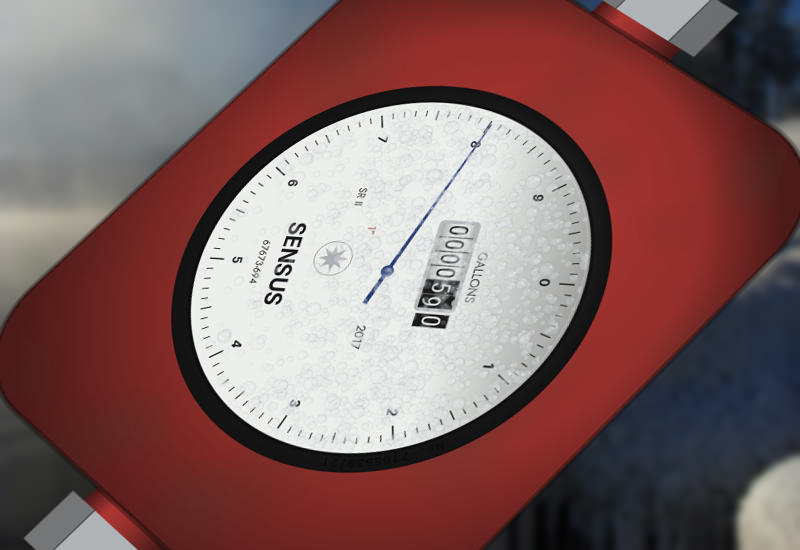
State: 588.0 gal
